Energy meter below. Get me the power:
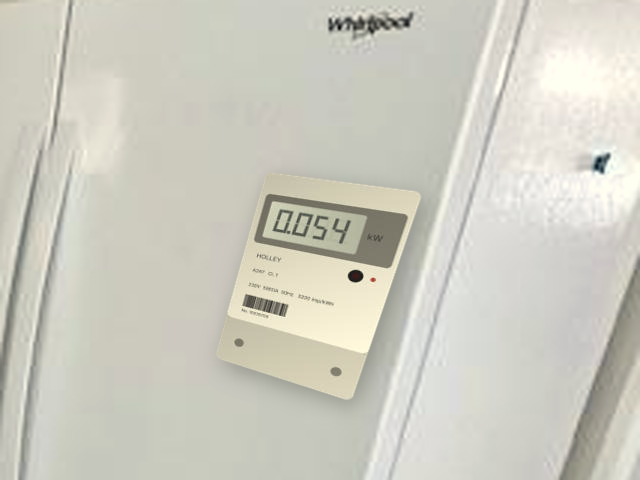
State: 0.054 kW
